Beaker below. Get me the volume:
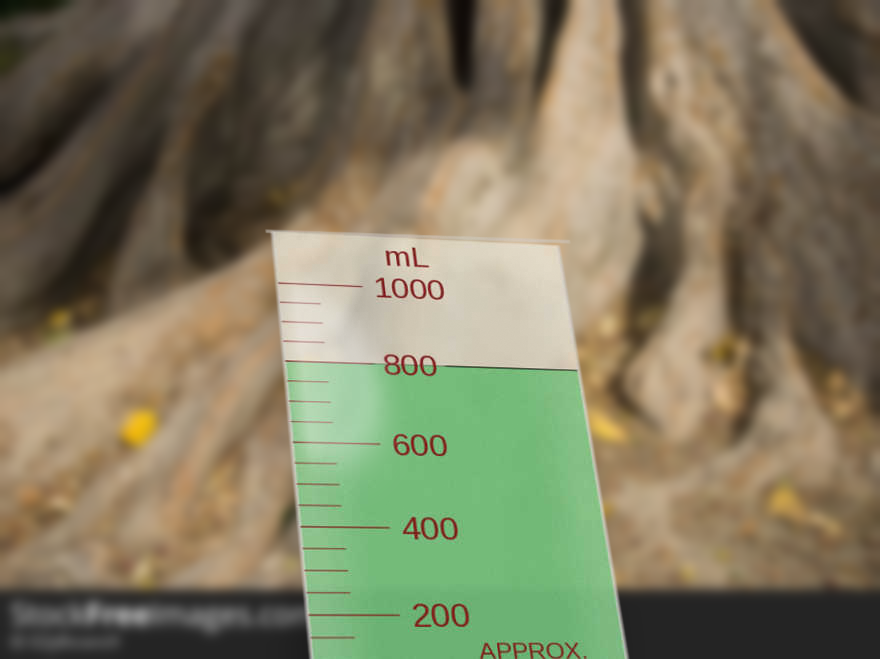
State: 800 mL
